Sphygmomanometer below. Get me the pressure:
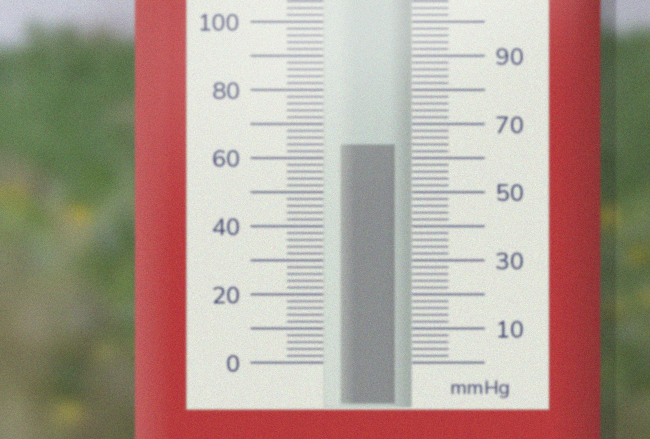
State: 64 mmHg
